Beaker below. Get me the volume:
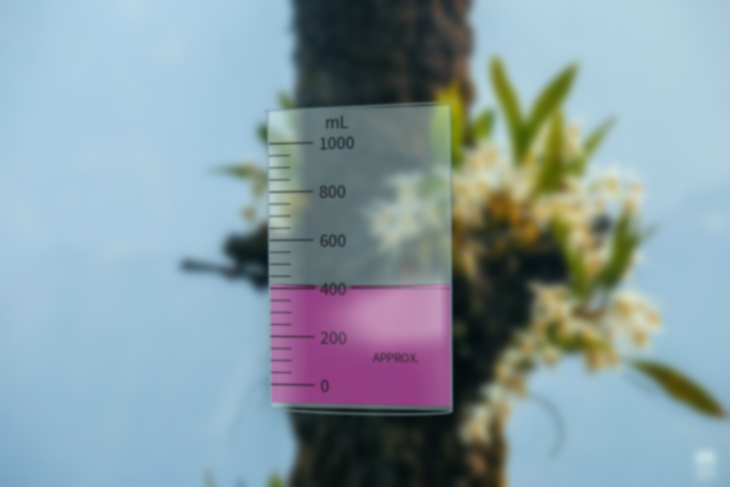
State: 400 mL
